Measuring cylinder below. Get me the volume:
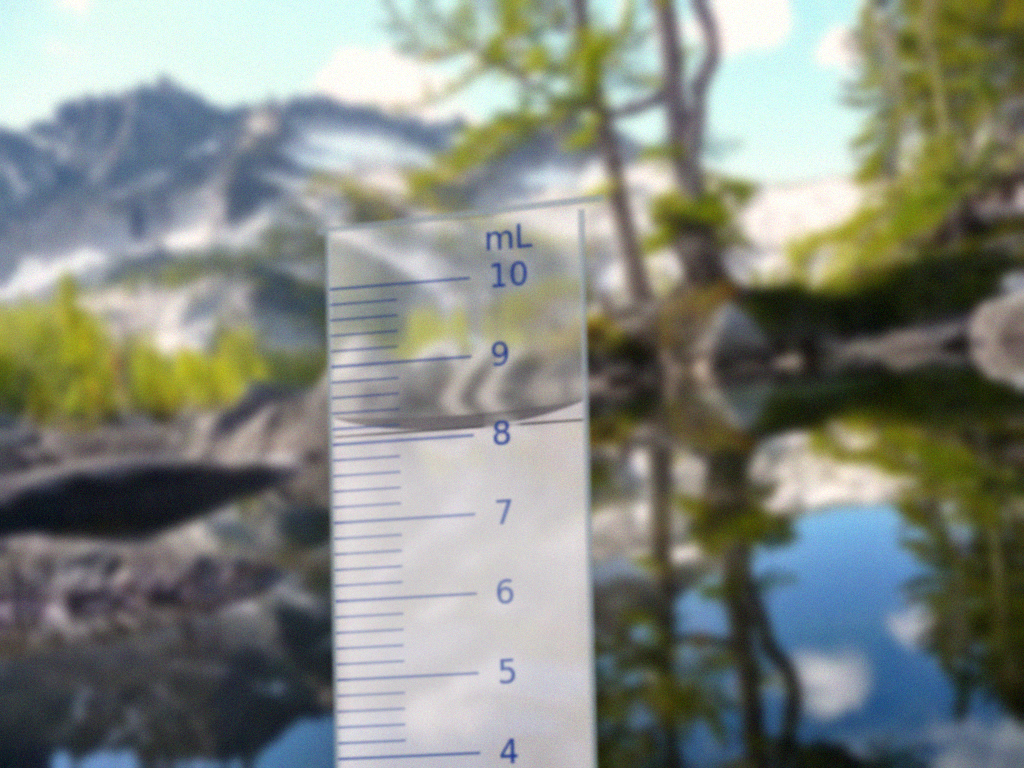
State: 8.1 mL
